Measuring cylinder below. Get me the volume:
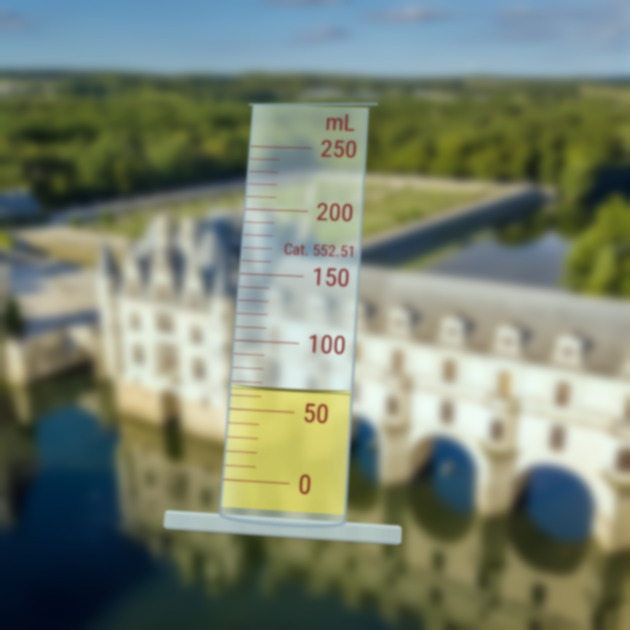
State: 65 mL
